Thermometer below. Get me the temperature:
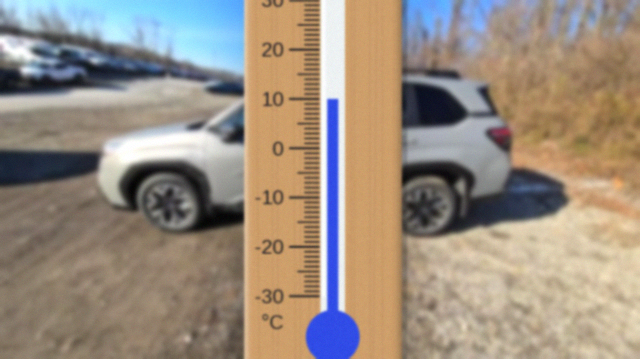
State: 10 °C
